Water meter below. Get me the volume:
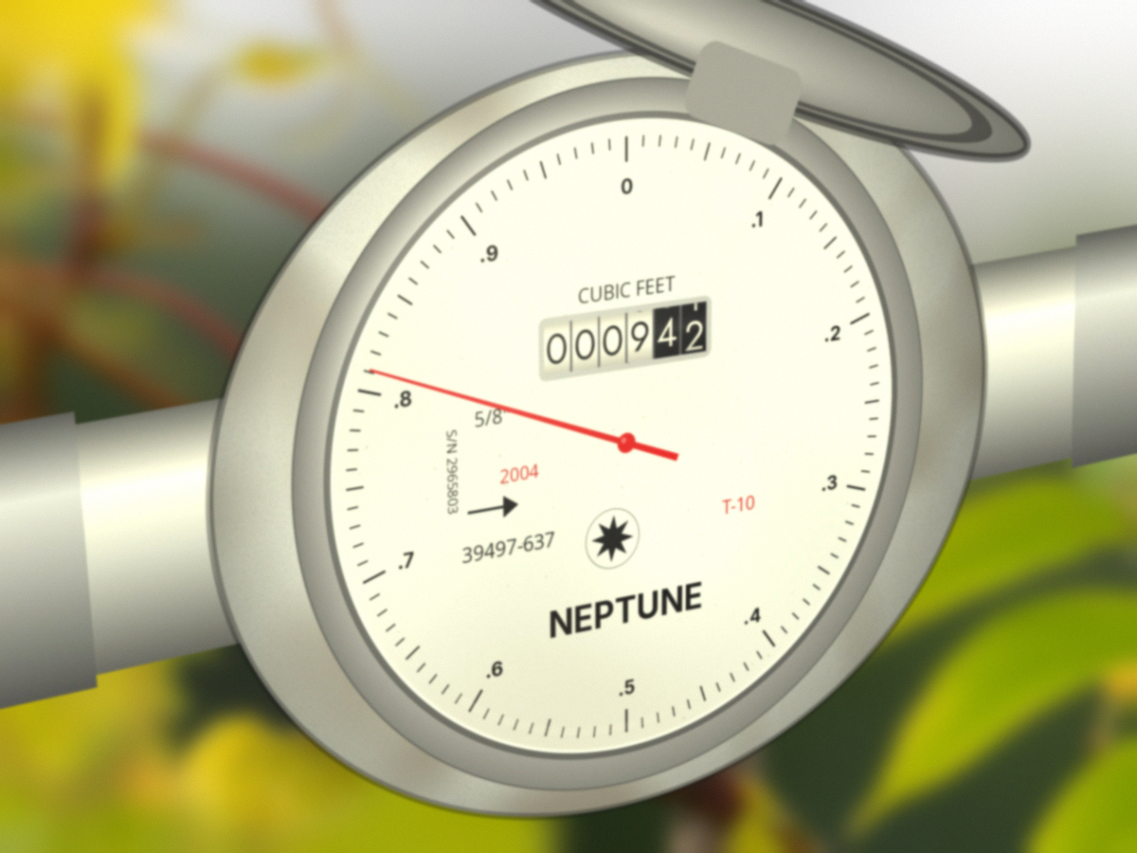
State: 941.81 ft³
